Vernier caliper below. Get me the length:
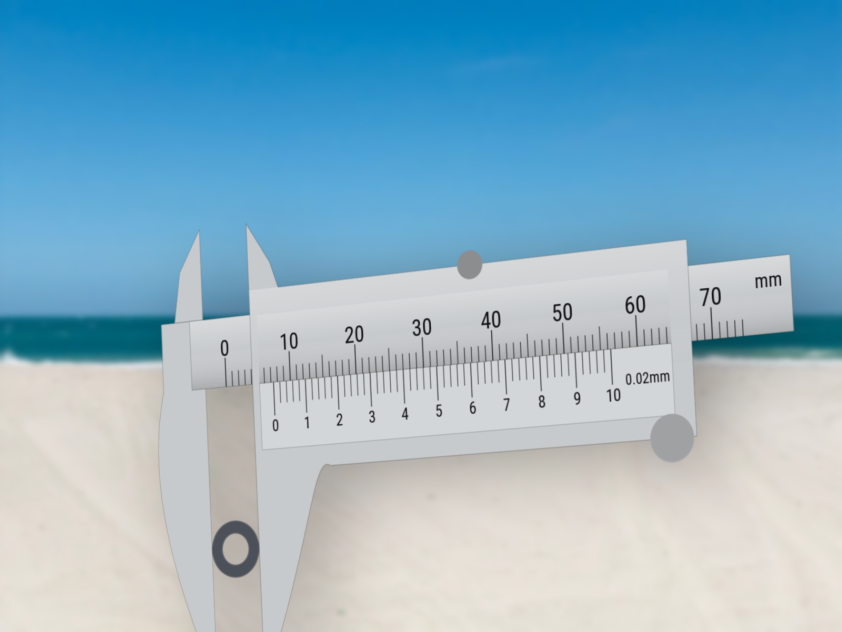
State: 7.4 mm
